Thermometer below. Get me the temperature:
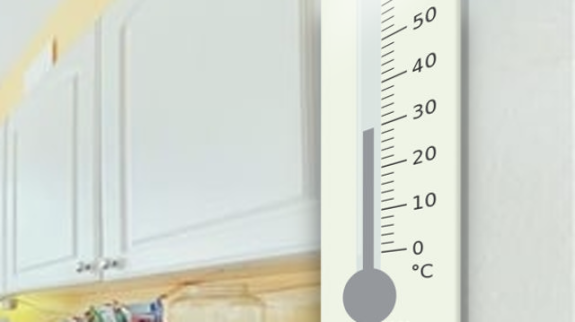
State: 30 °C
